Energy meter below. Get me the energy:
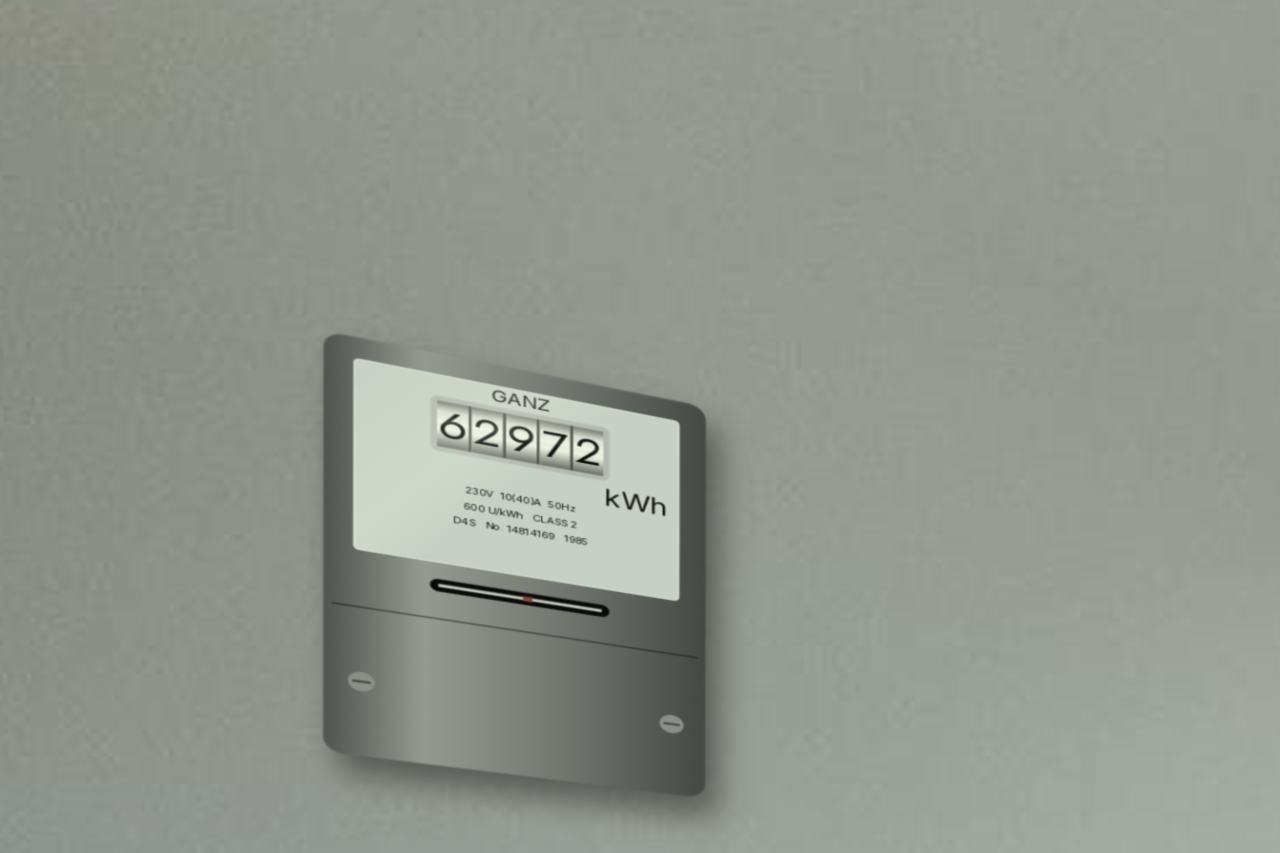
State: 62972 kWh
